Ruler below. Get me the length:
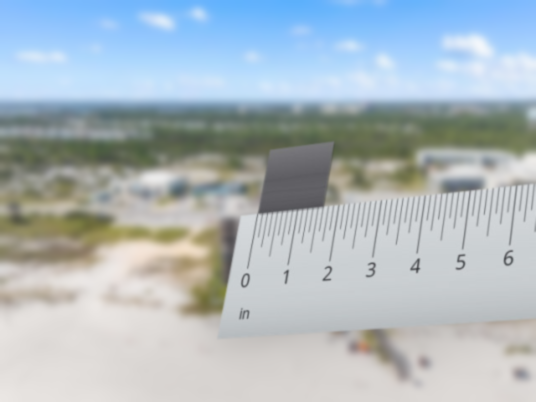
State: 1.625 in
